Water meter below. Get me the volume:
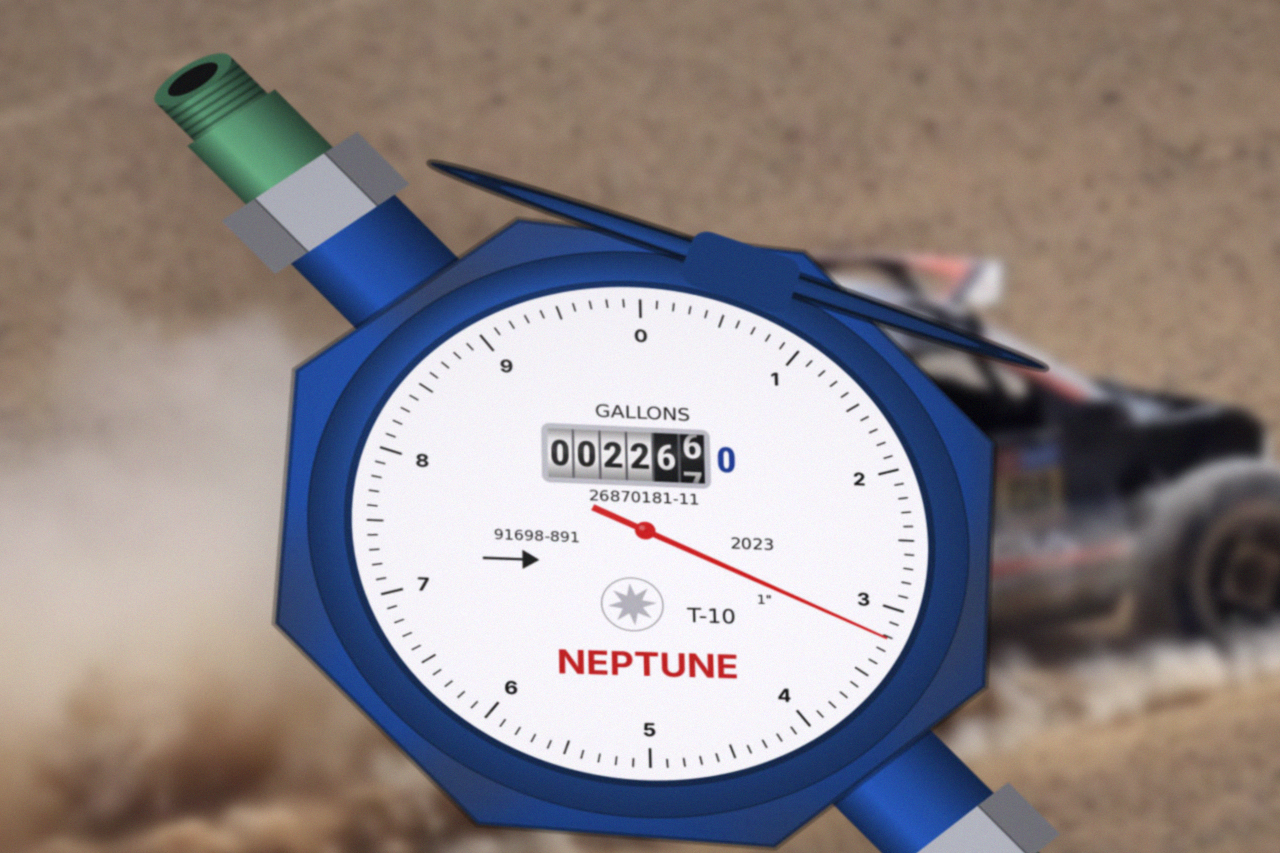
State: 22663.2 gal
